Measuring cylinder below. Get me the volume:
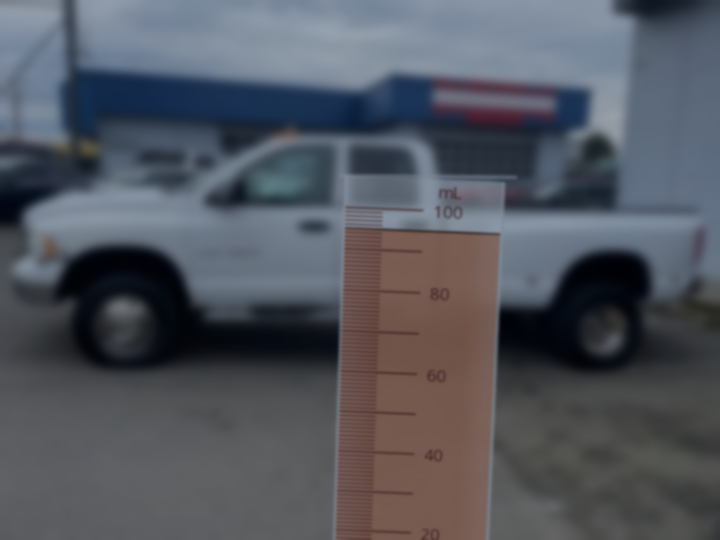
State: 95 mL
